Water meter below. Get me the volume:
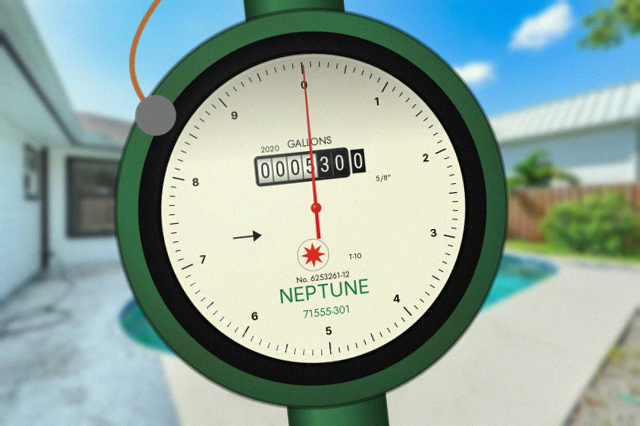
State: 5300.0 gal
